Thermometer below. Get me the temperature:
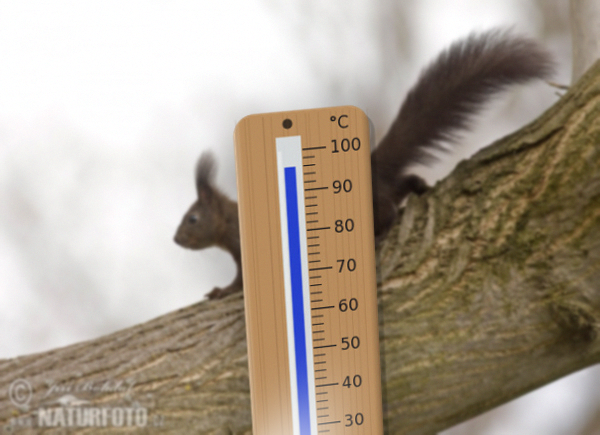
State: 96 °C
